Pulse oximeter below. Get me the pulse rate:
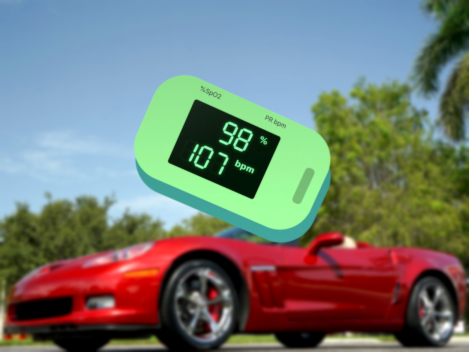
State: 107 bpm
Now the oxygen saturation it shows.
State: 98 %
